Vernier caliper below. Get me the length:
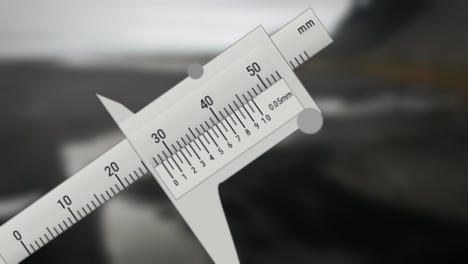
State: 27.8 mm
